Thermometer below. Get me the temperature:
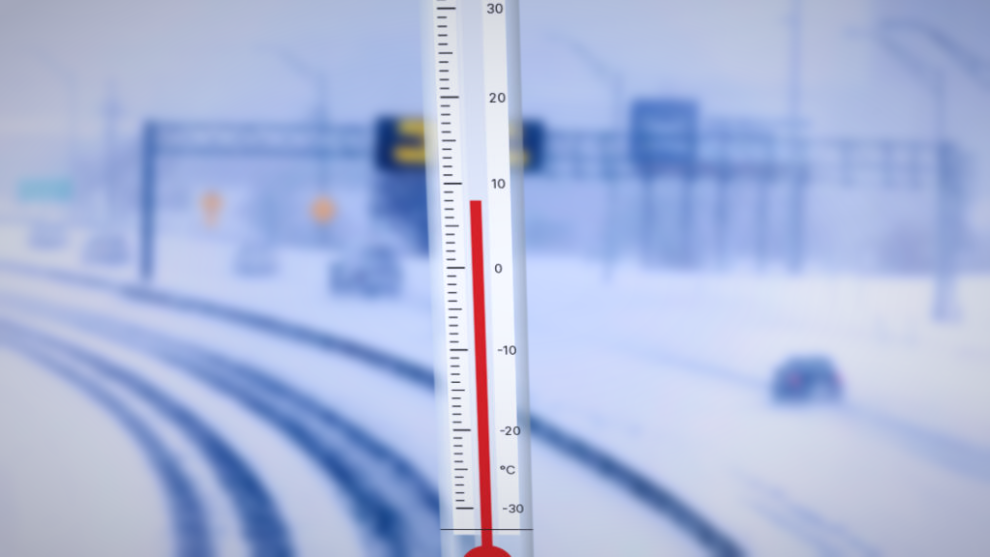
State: 8 °C
